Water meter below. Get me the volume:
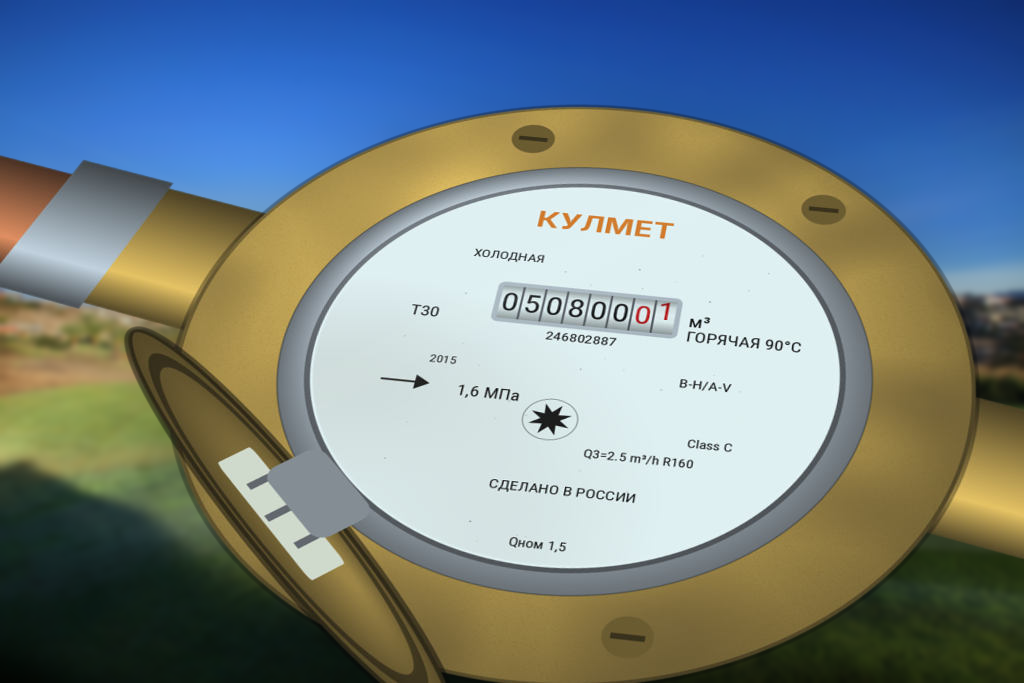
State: 50800.01 m³
